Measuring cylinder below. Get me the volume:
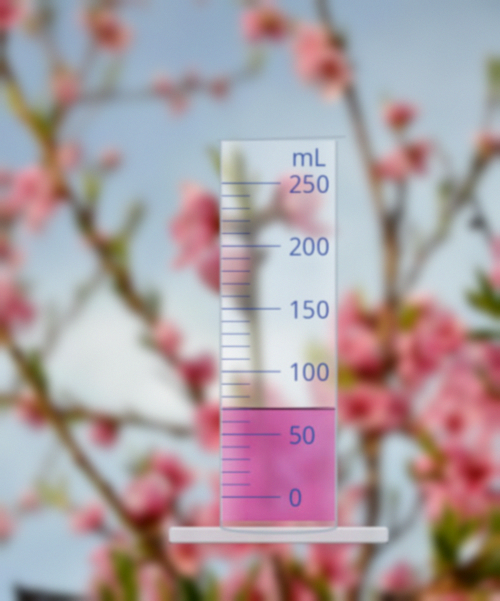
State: 70 mL
